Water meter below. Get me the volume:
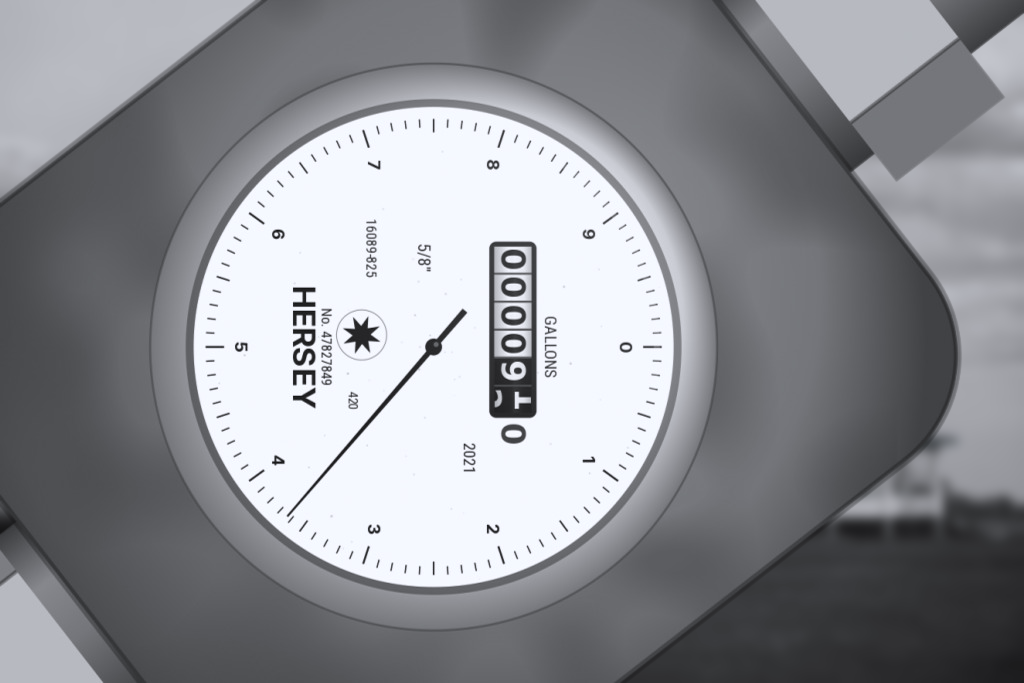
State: 913.6 gal
